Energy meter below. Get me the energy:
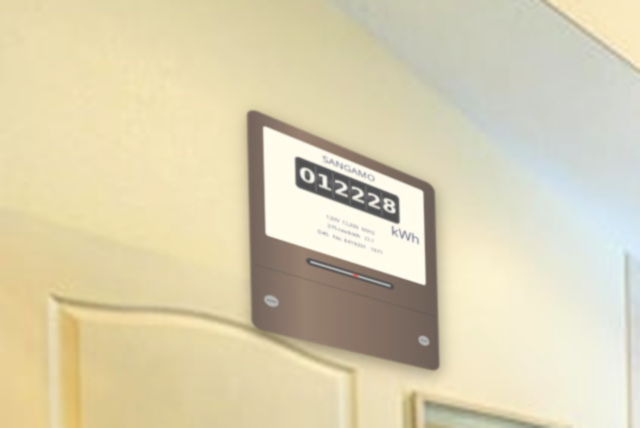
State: 12228 kWh
